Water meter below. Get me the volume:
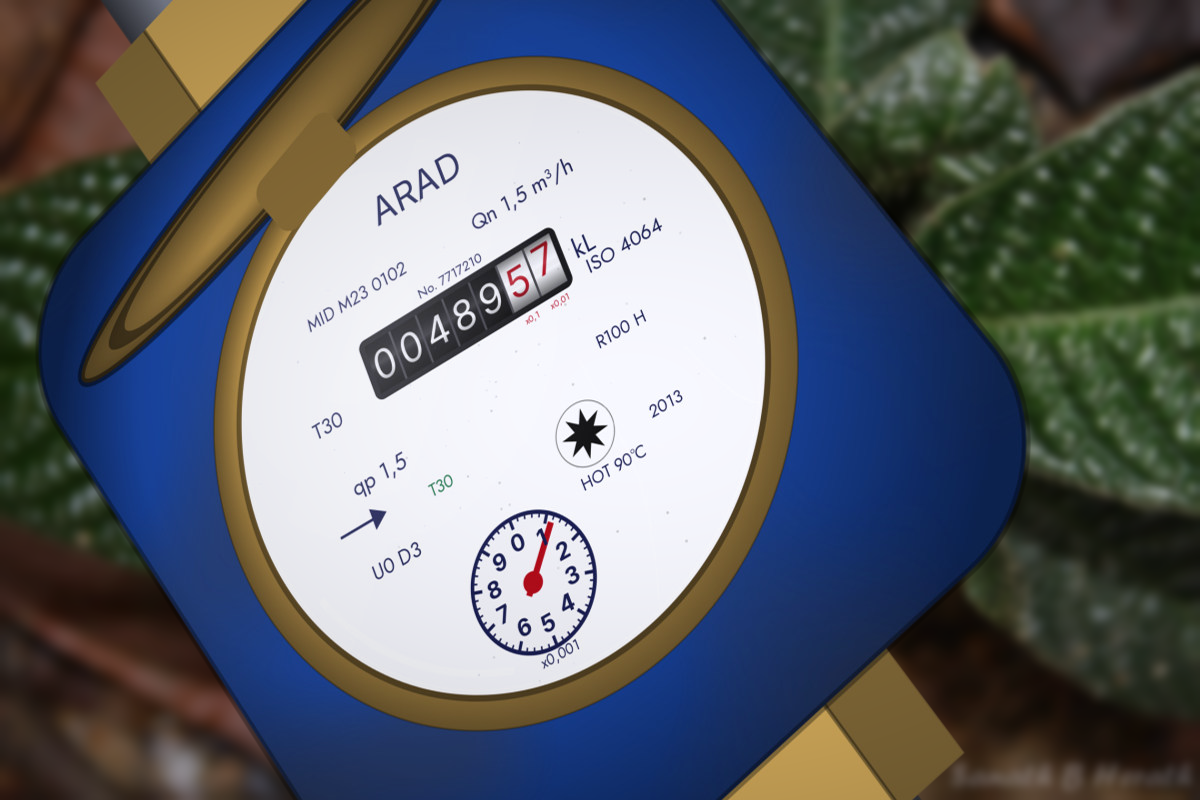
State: 489.571 kL
